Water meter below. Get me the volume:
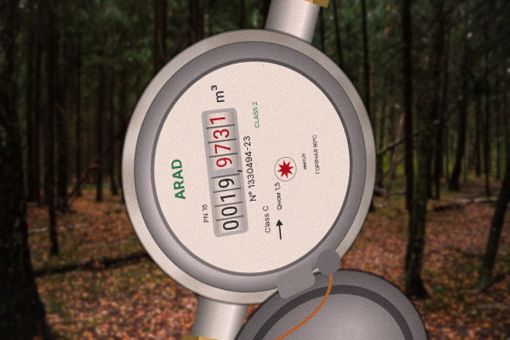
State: 19.9731 m³
